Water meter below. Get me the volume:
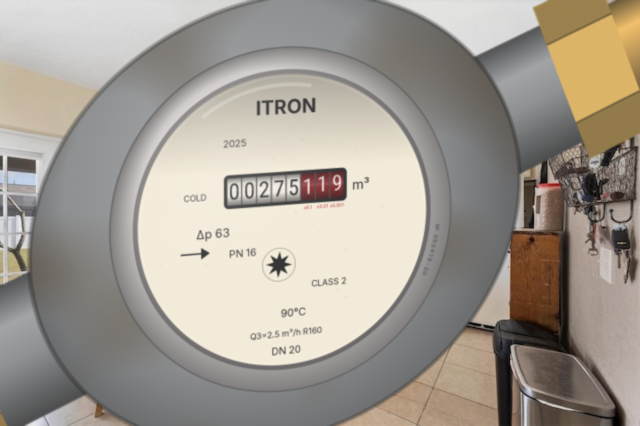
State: 275.119 m³
